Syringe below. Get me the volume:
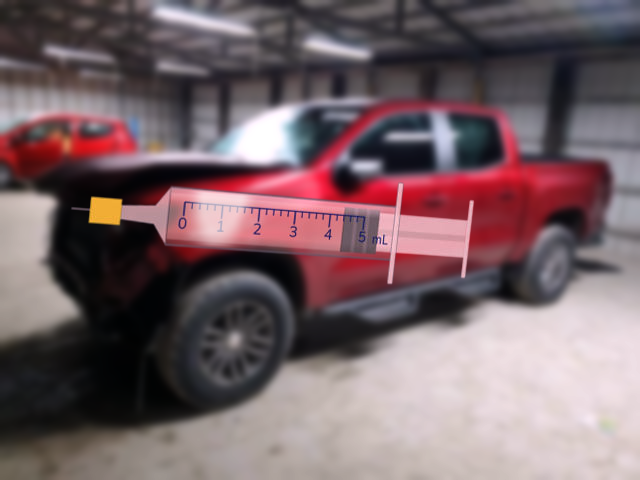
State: 4.4 mL
